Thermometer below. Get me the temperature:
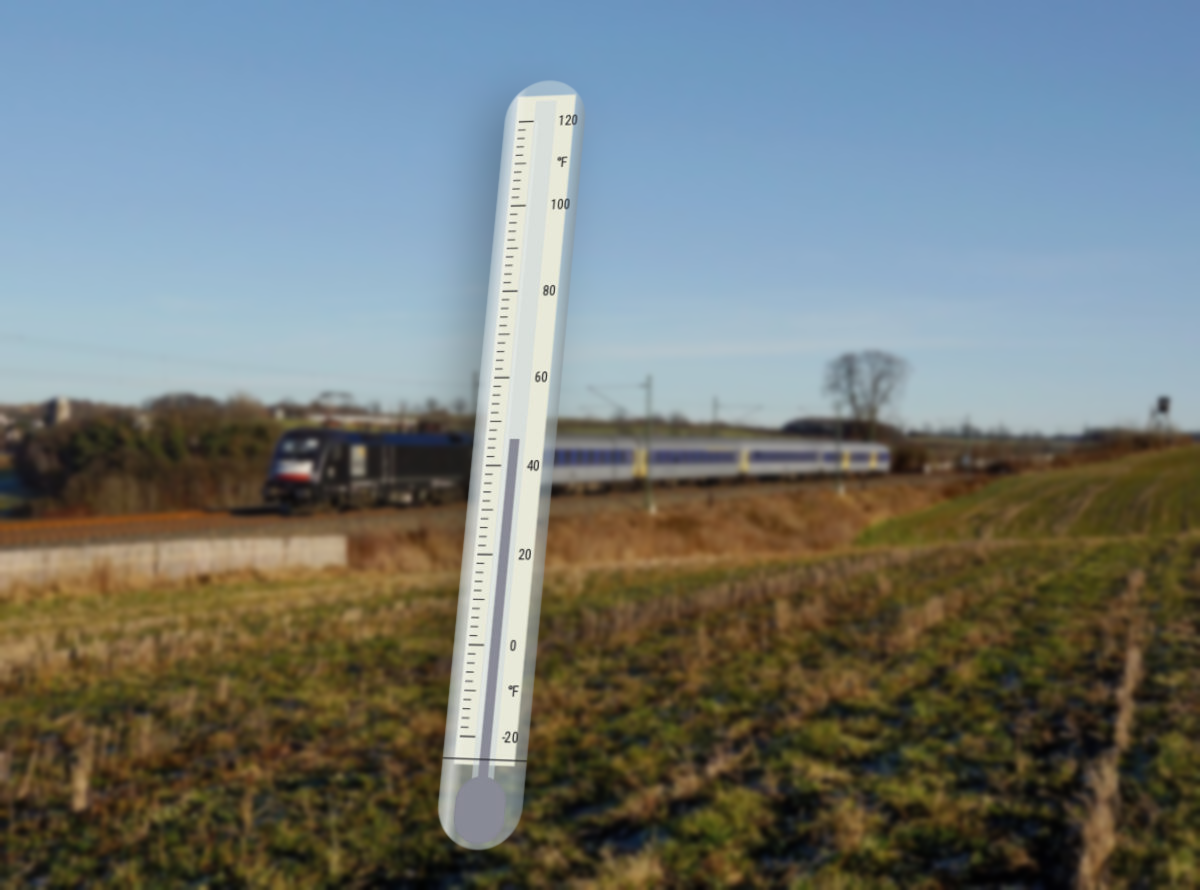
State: 46 °F
